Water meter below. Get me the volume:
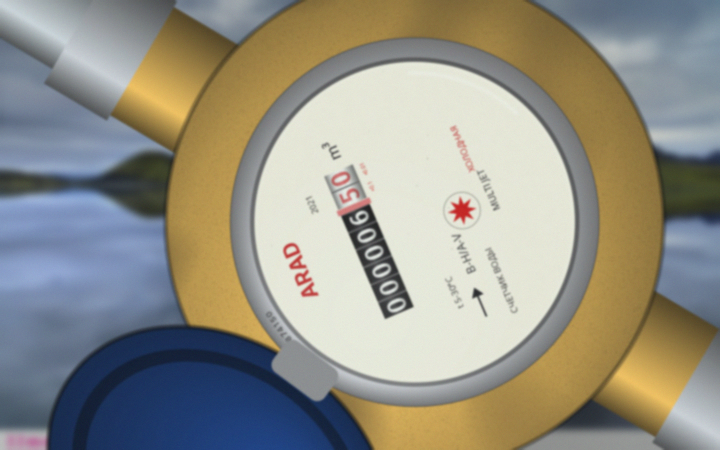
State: 6.50 m³
